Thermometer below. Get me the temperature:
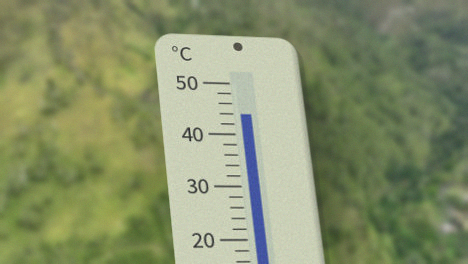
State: 44 °C
